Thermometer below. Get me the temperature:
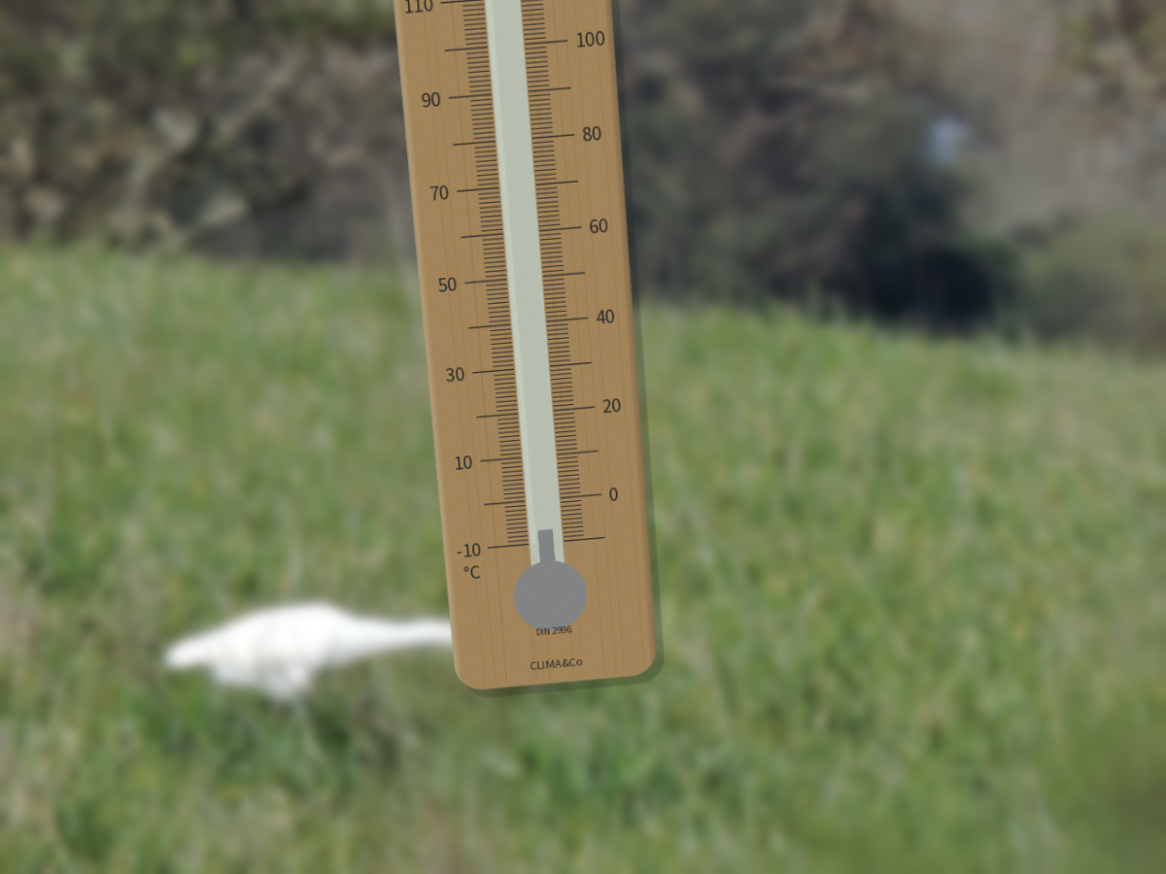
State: -7 °C
